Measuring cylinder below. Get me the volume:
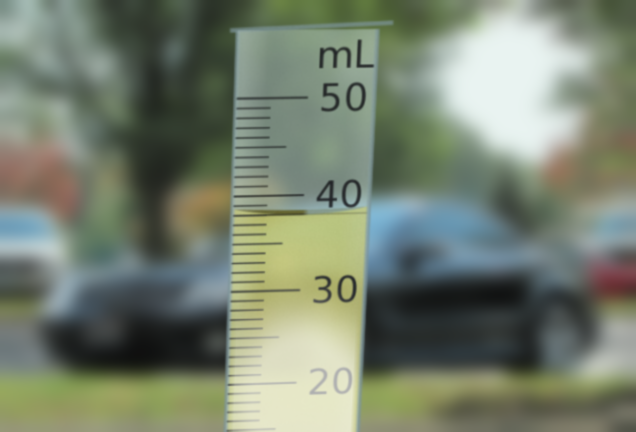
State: 38 mL
